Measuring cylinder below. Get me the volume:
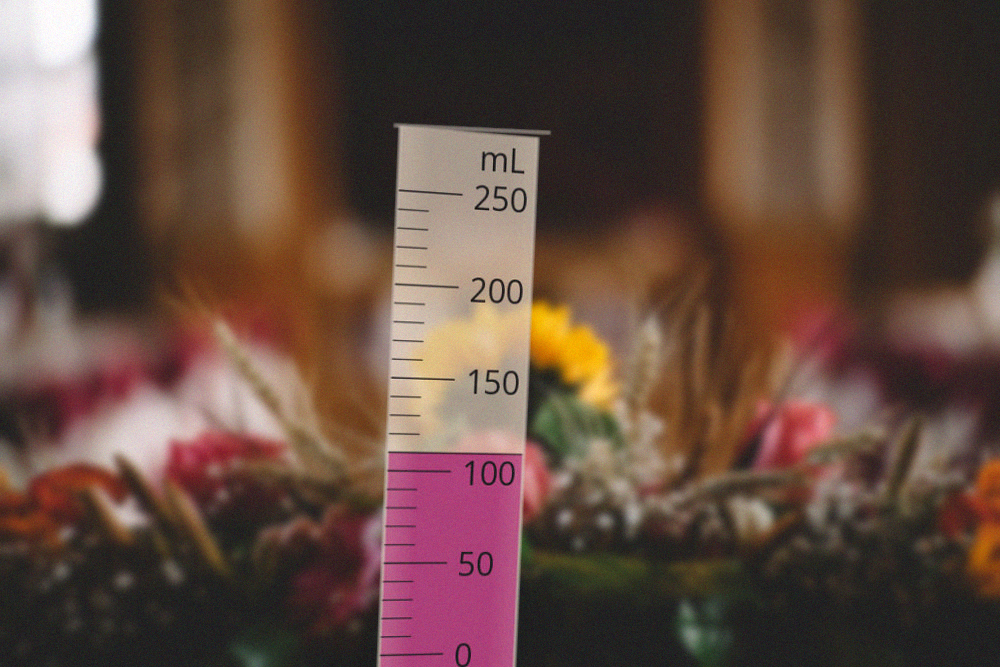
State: 110 mL
